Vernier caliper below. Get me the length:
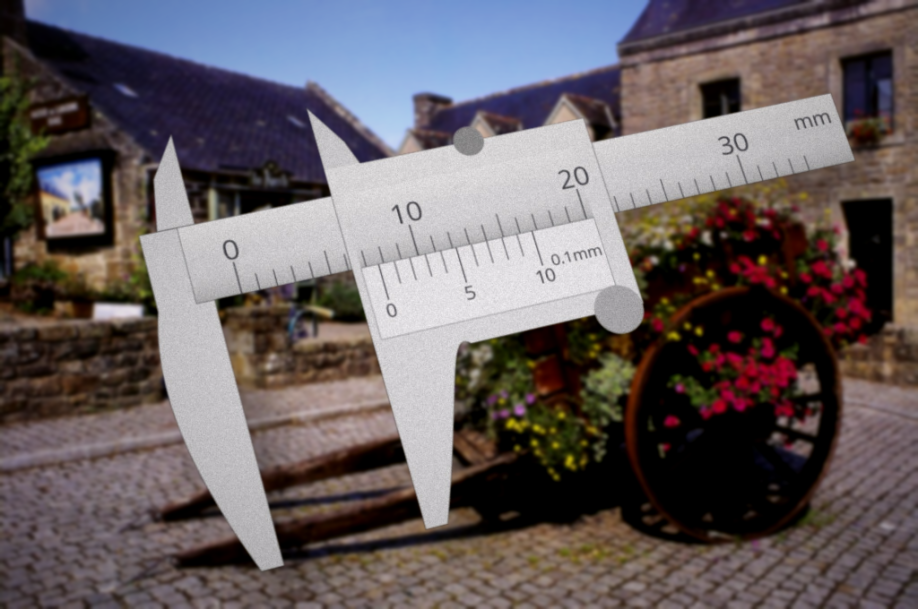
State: 7.7 mm
